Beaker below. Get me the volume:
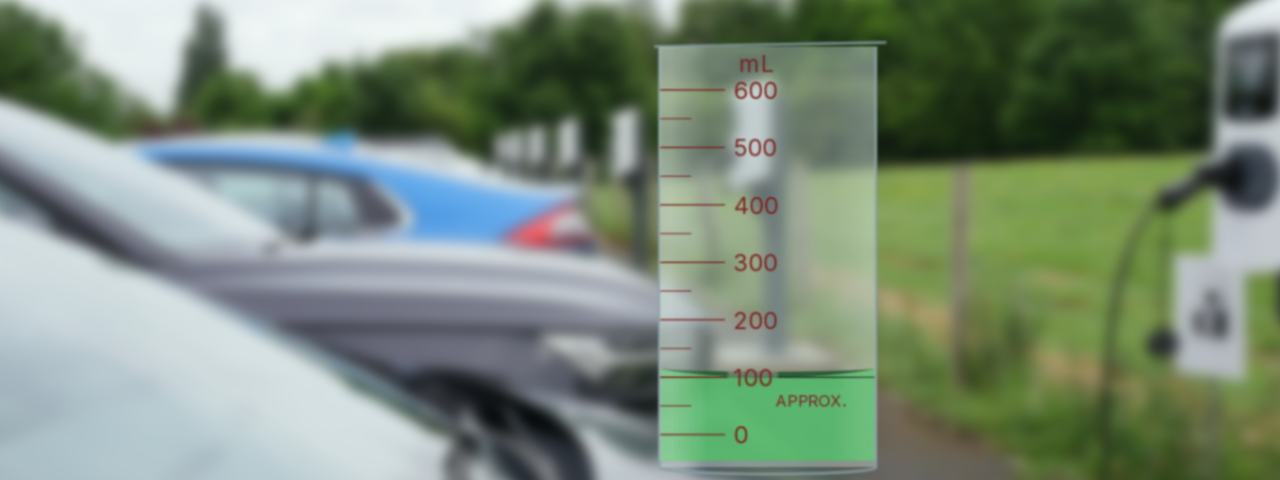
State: 100 mL
